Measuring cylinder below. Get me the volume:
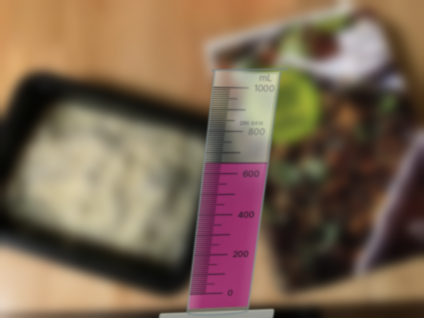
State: 650 mL
